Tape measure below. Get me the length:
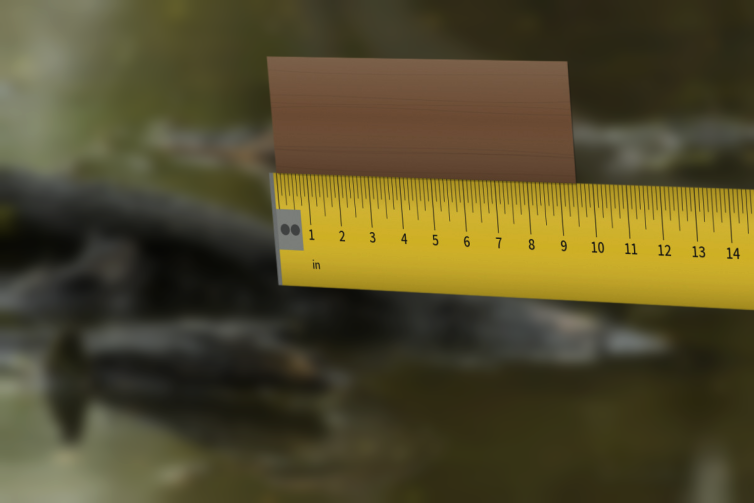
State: 9.5 in
